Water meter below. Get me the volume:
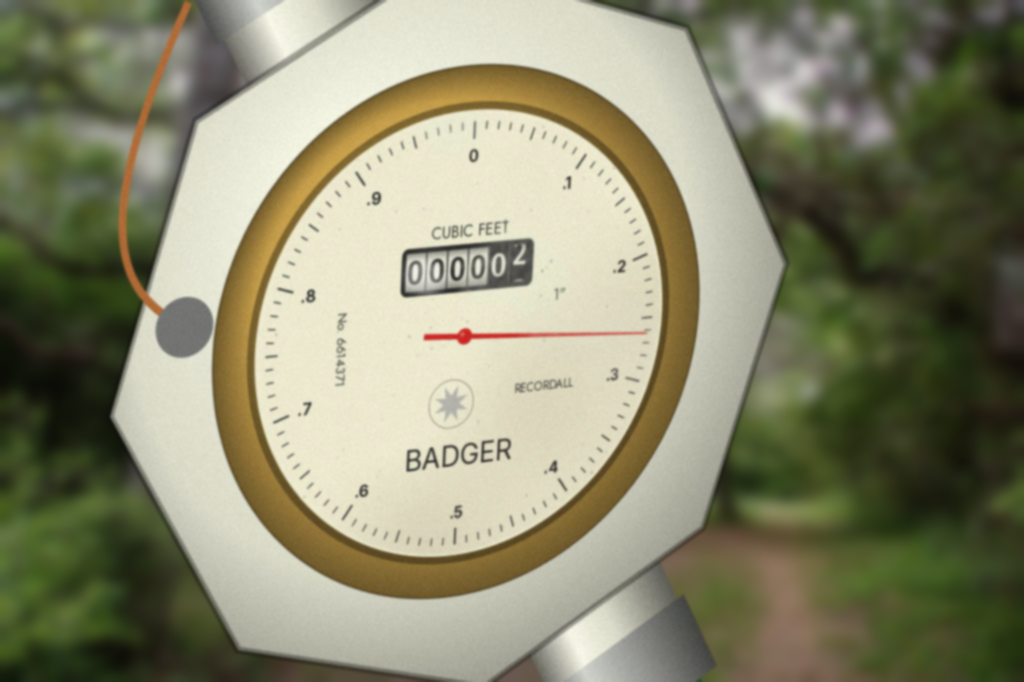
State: 2.26 ft³
